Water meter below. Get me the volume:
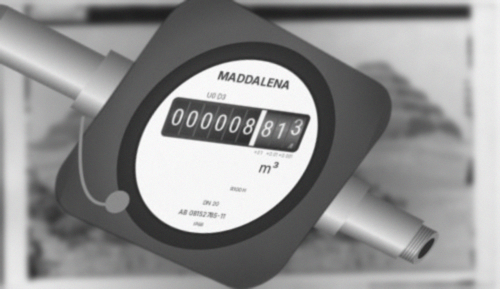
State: 8.813 m³
